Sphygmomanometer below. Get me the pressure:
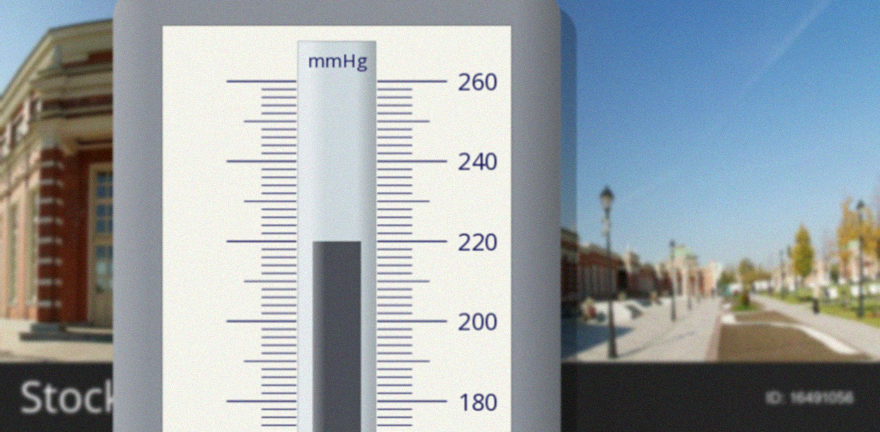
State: 220 mmHg
